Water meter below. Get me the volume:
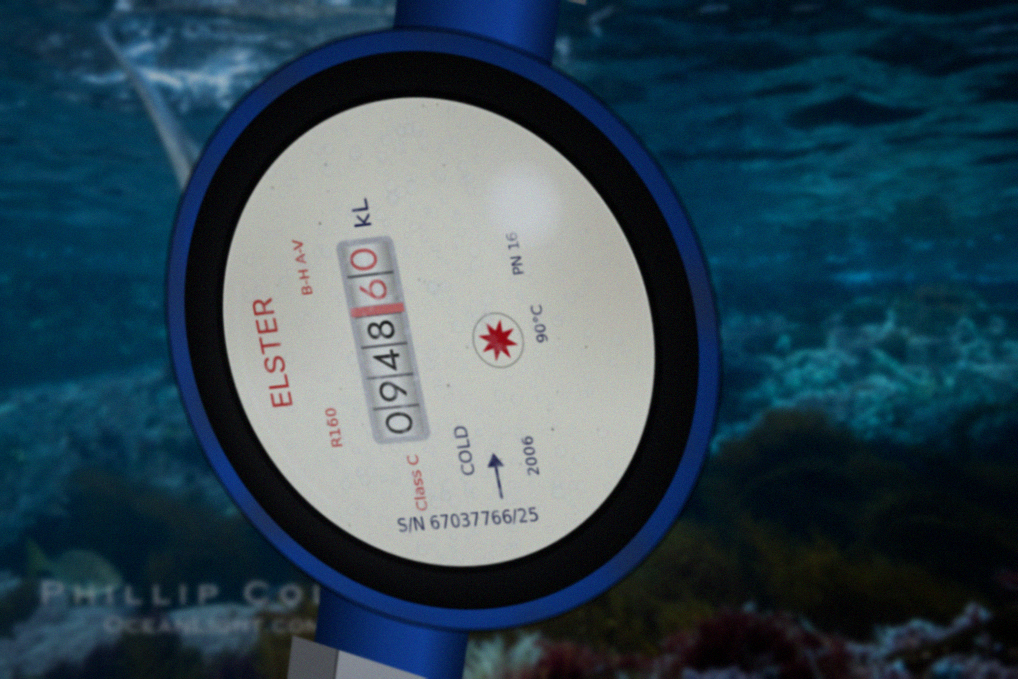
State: 948.60 kL
